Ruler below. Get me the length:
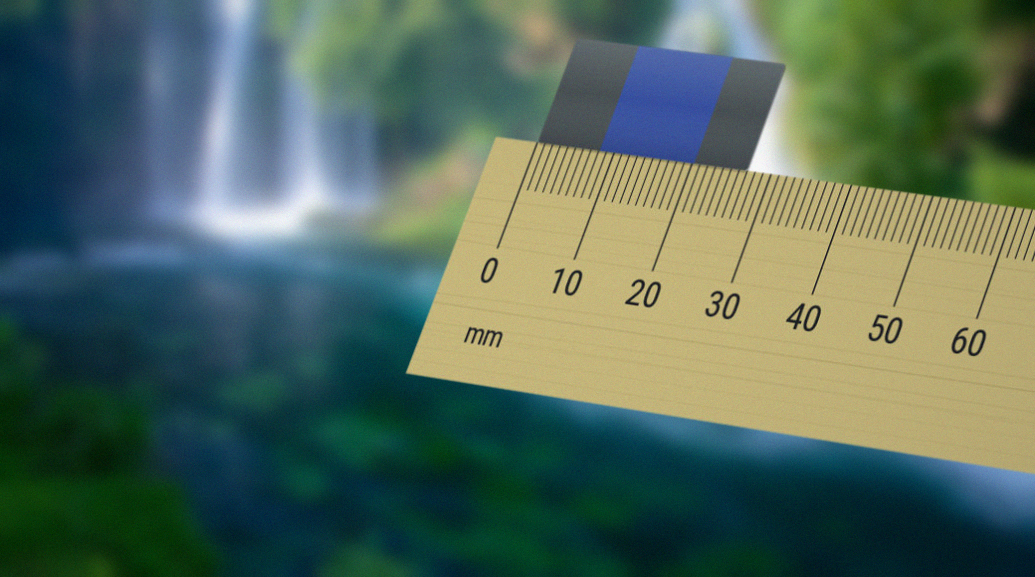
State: 27 mm
